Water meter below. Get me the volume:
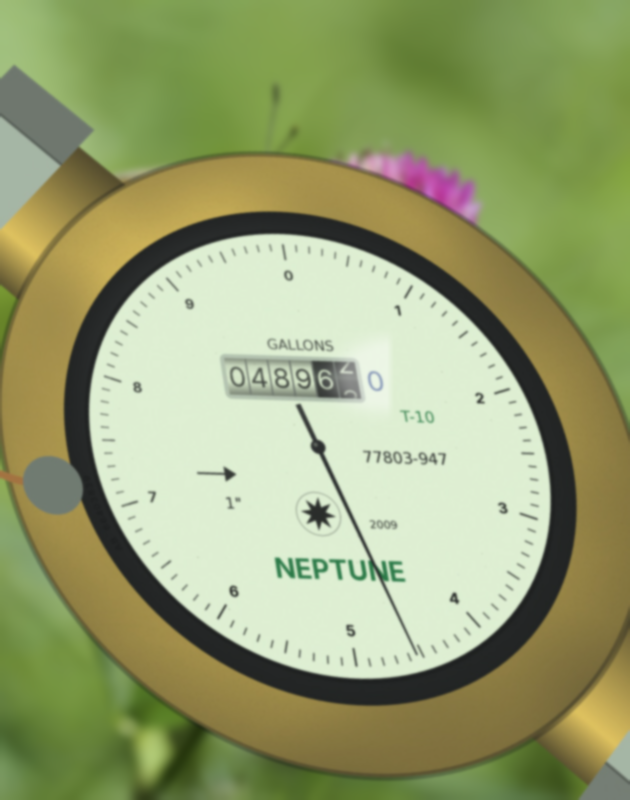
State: 489624.5 gal
